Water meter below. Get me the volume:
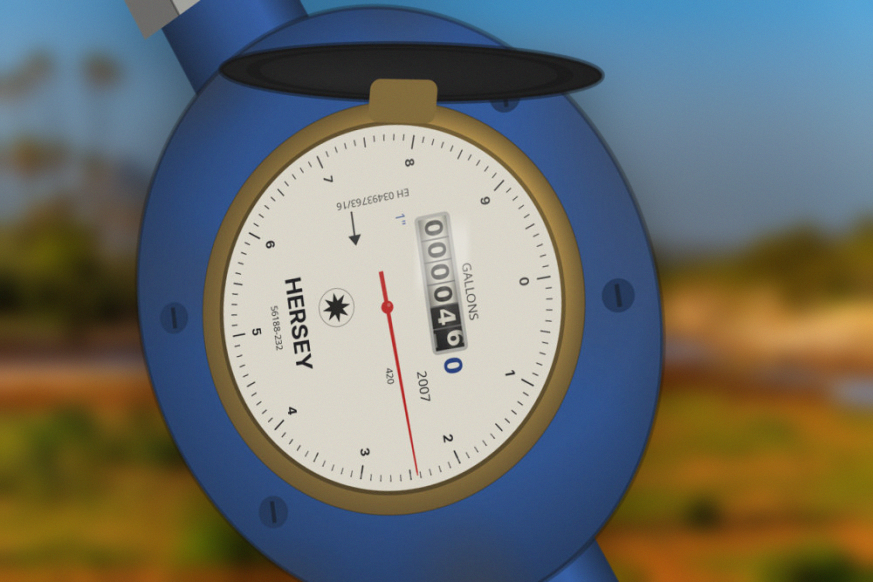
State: 462.4 gal
